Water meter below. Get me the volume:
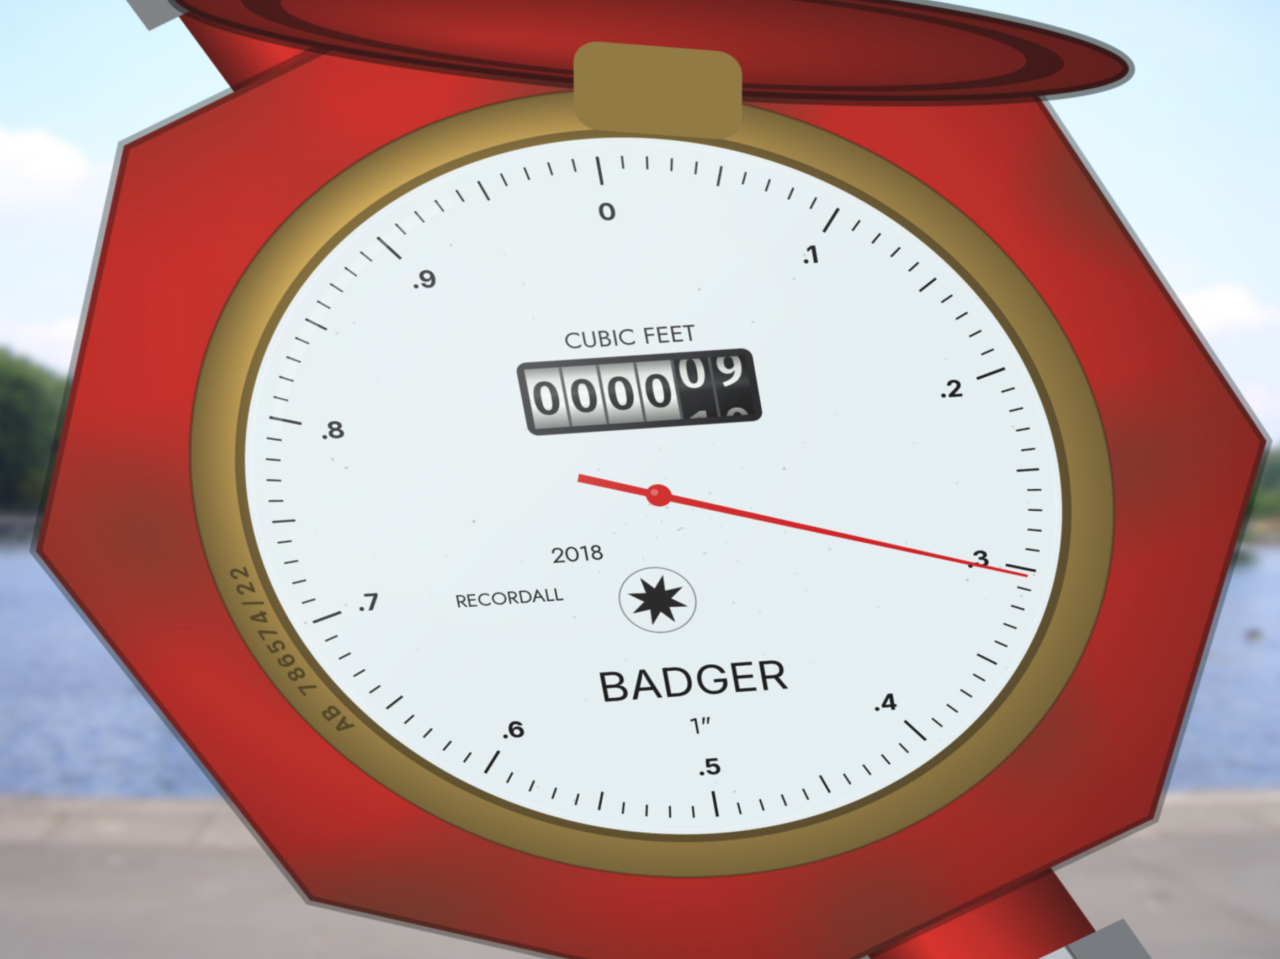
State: 9.30 ft³
